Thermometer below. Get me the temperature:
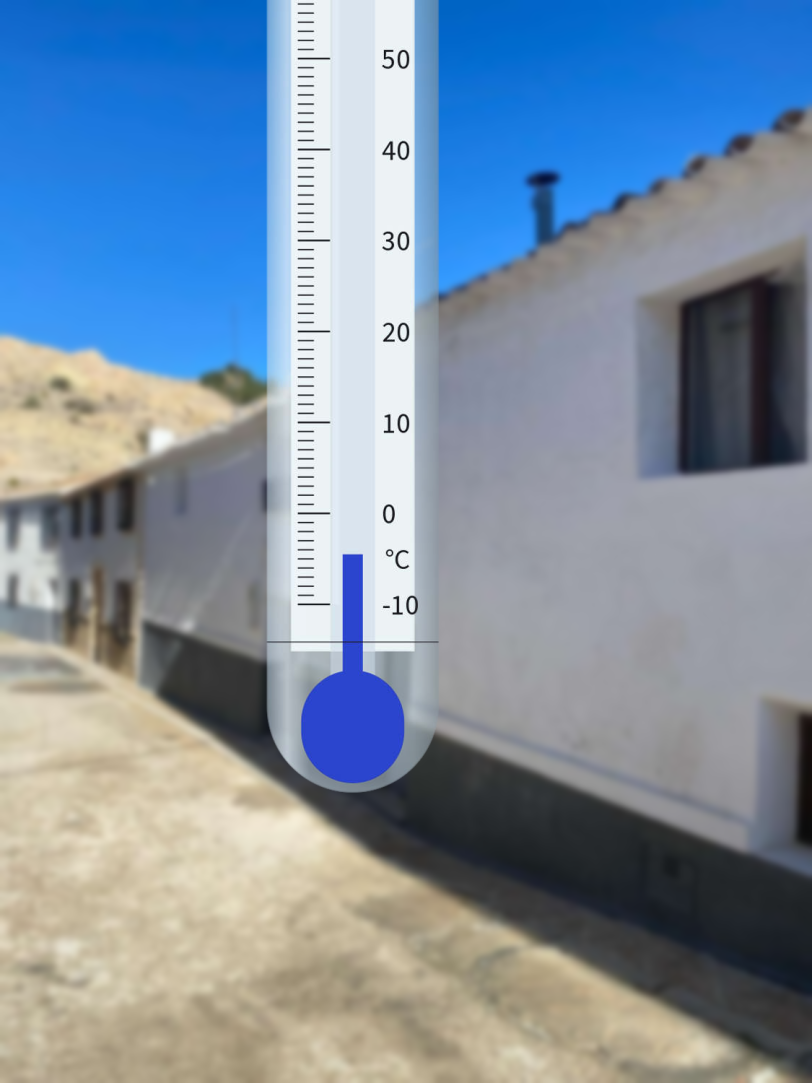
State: -4.5 °C
